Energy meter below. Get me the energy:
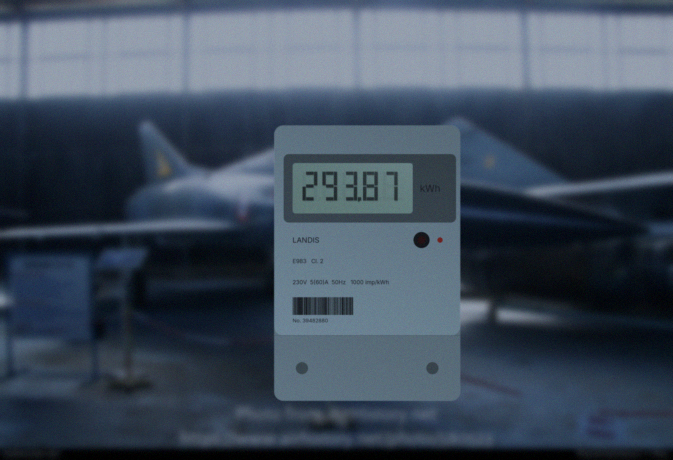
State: 293.87 kWh
